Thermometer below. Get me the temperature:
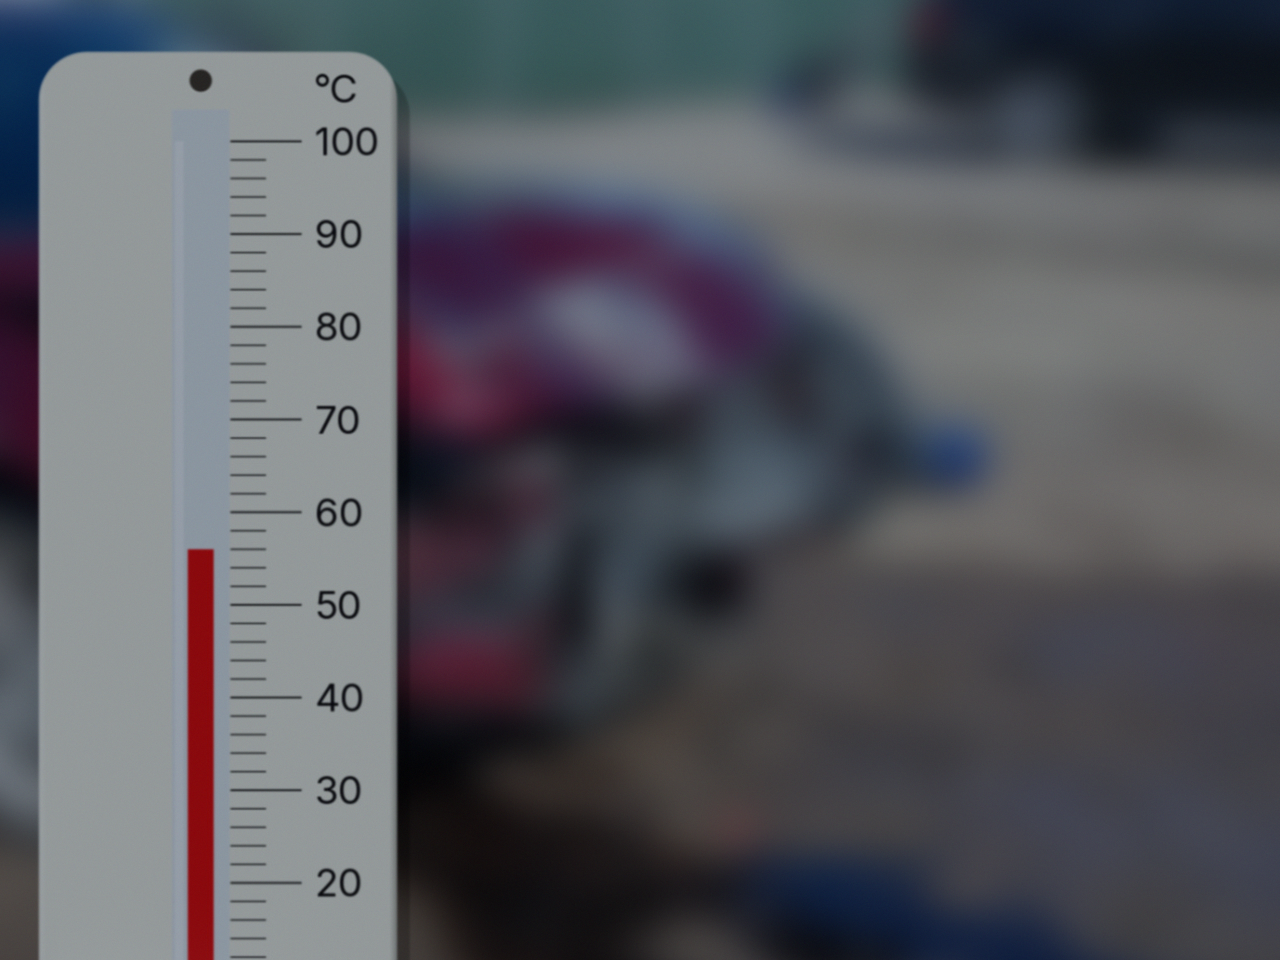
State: 56 °C
